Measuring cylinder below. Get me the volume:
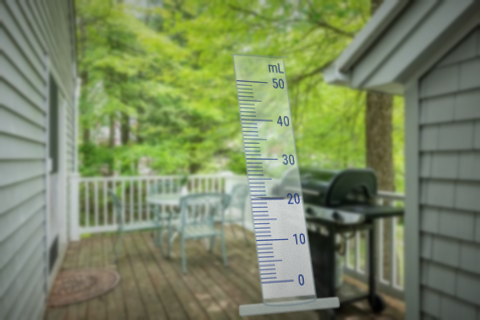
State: 20 mL
